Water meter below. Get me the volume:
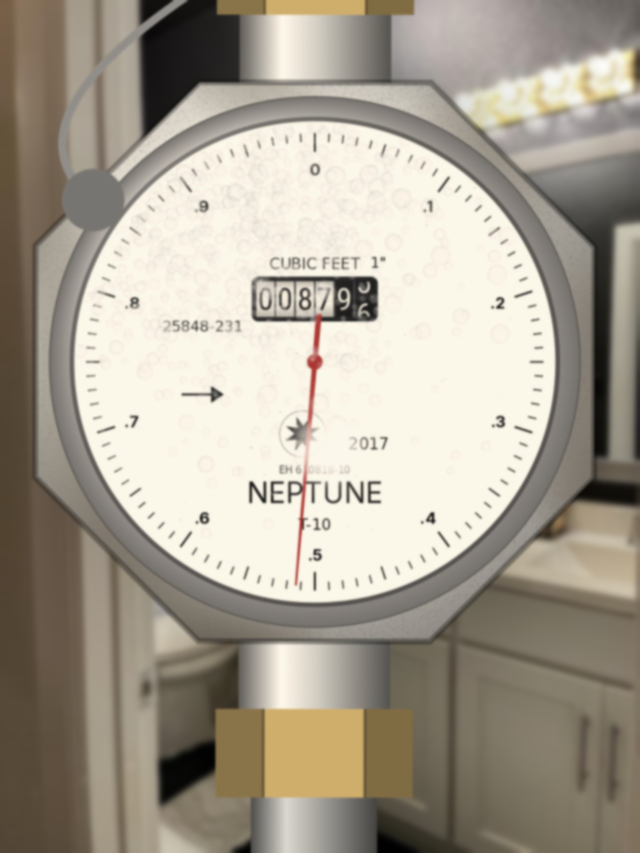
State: 8795.51 ft³
